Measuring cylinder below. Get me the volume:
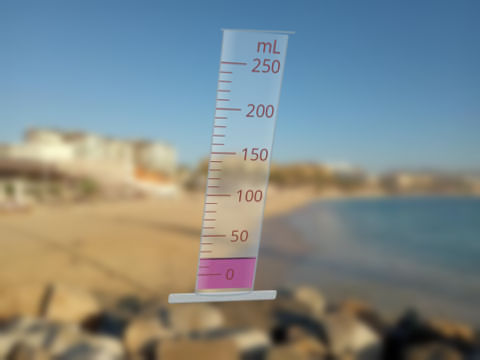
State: 20 mL
